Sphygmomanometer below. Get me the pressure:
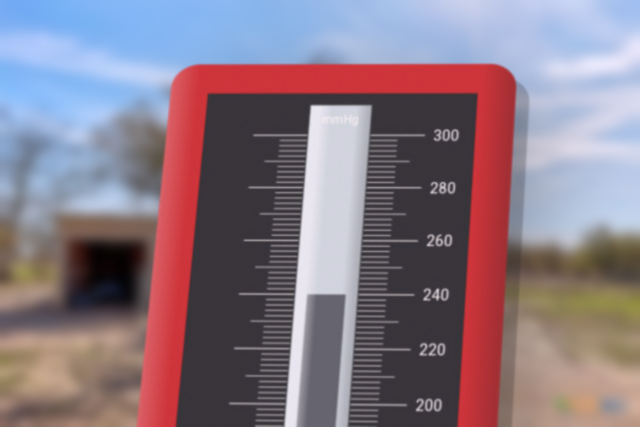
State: 240 mmHg
